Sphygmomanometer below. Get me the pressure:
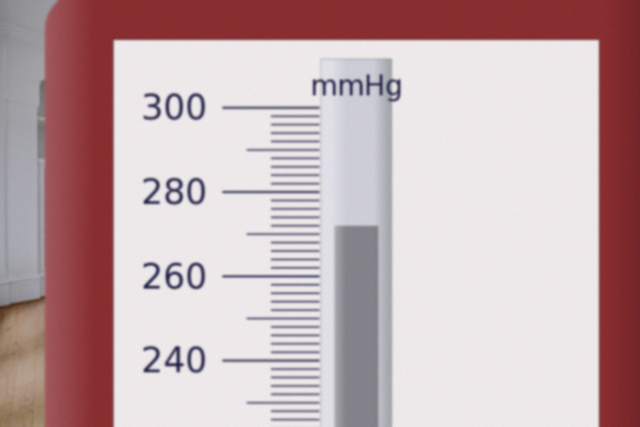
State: 272 mmHg
